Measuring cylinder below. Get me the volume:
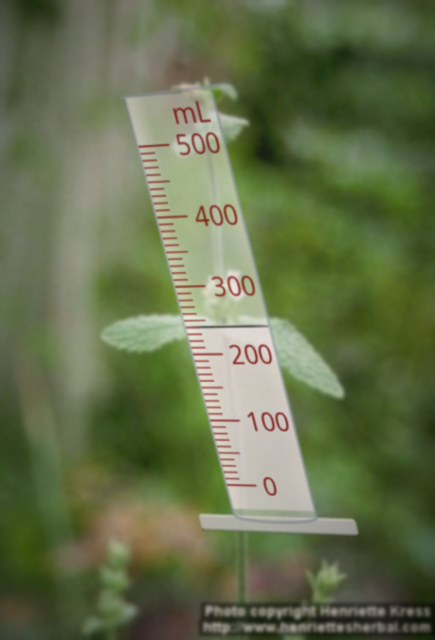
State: 240 mL
